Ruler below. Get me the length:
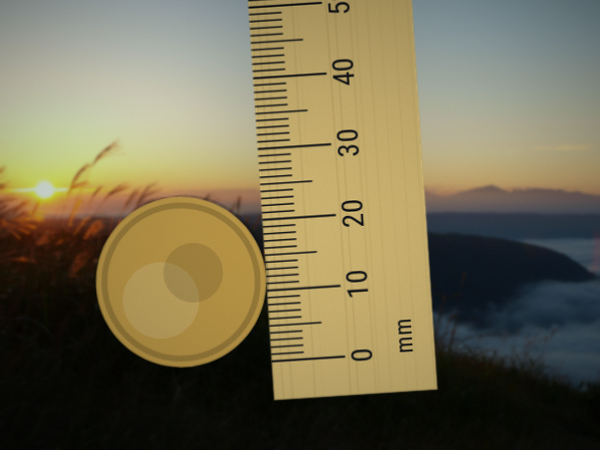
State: 24 mm
